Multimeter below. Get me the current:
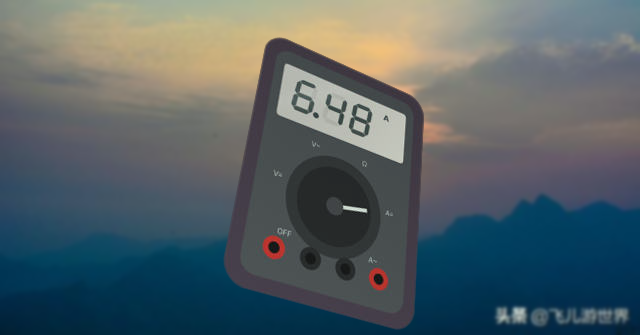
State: 6.48 A
